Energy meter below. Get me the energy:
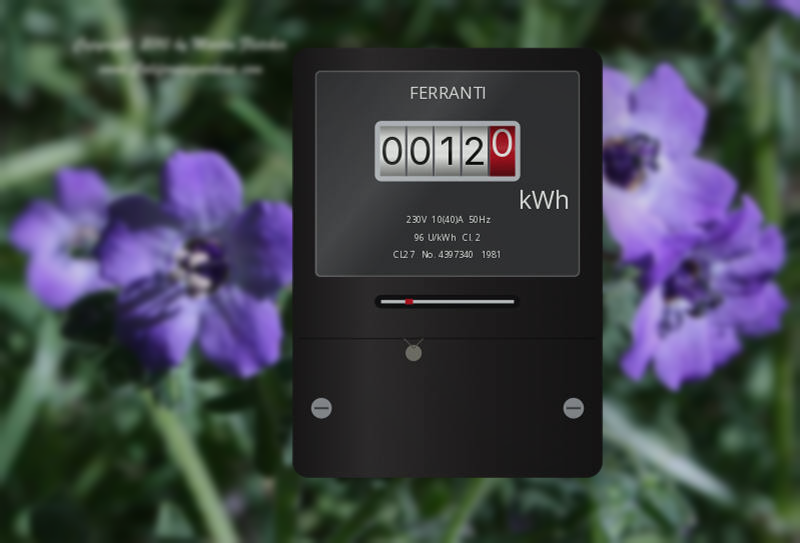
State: 12.0 kWh
